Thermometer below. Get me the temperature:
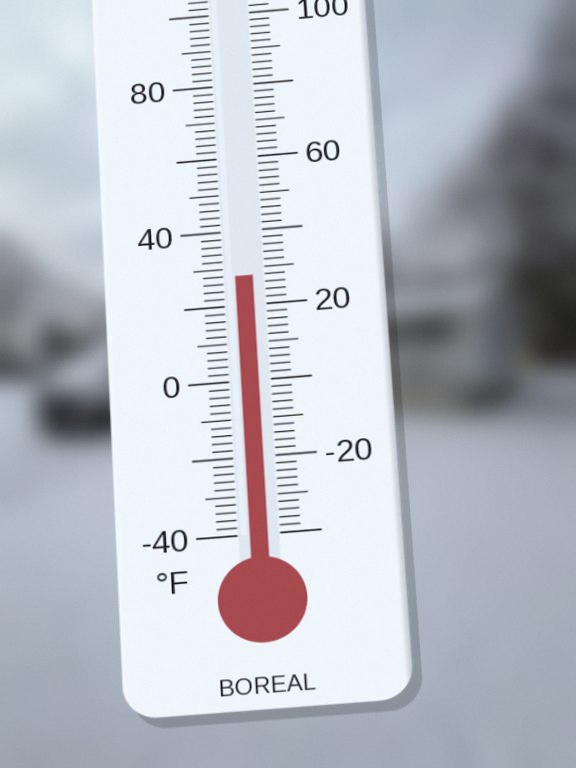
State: 28 °F
